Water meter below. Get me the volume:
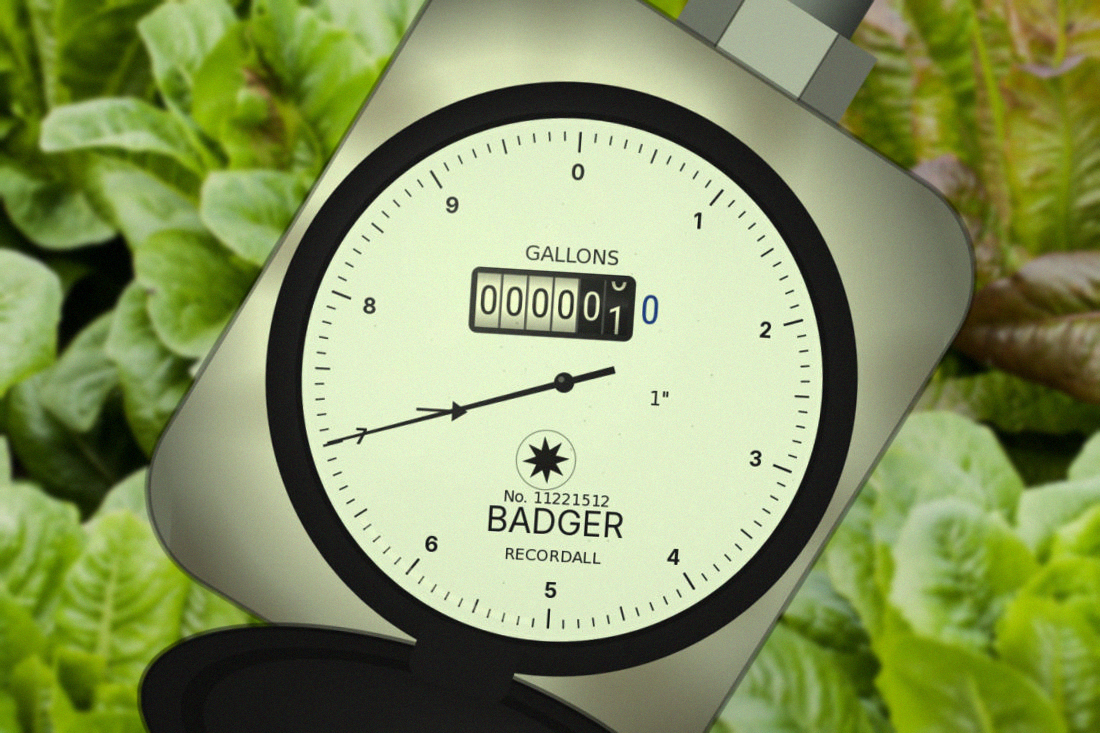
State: 7.0 gal
